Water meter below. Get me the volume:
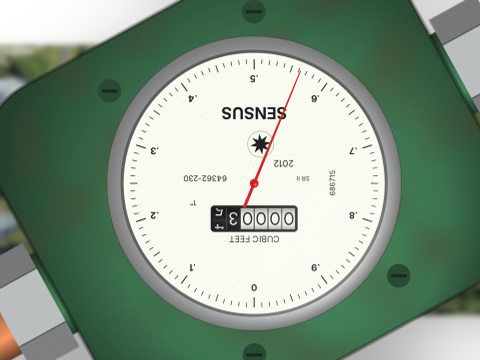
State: 34.56 ft³
